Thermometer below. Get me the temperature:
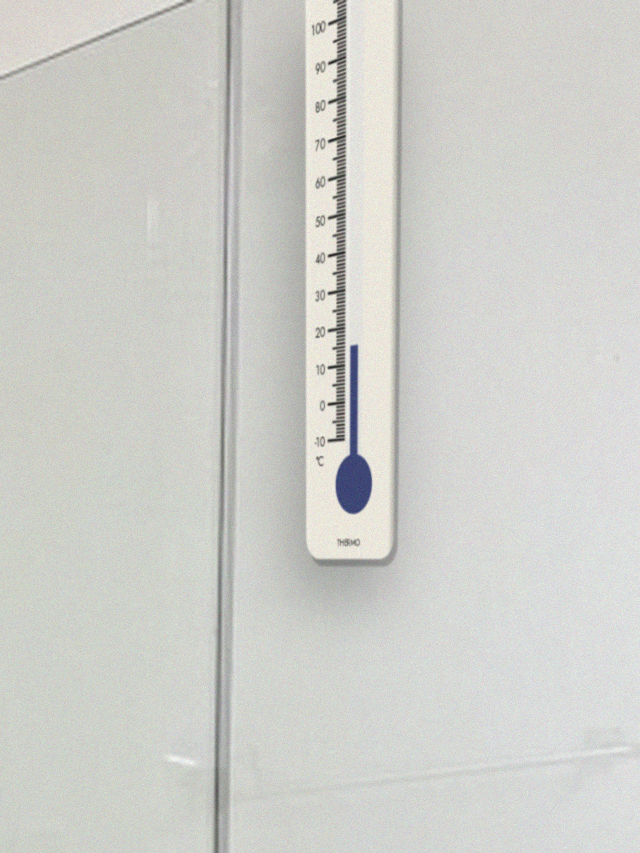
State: 15 °C
